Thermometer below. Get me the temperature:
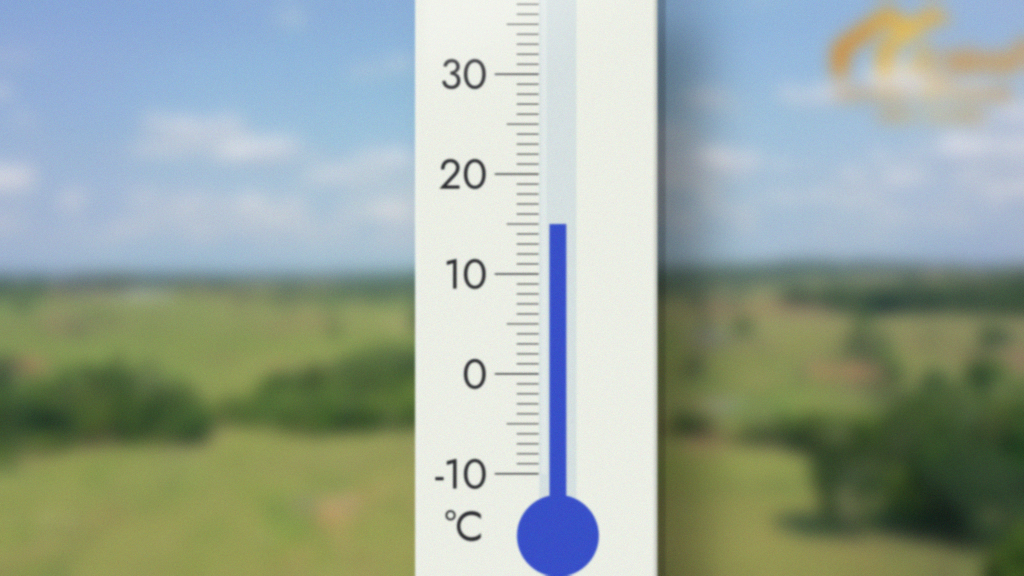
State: 15 °C
